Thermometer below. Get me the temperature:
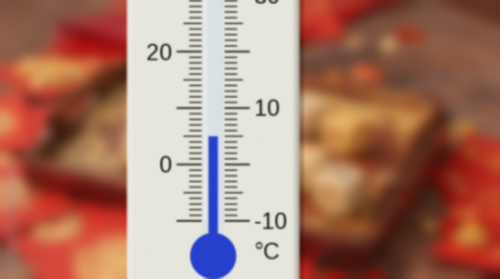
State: 5 °C
